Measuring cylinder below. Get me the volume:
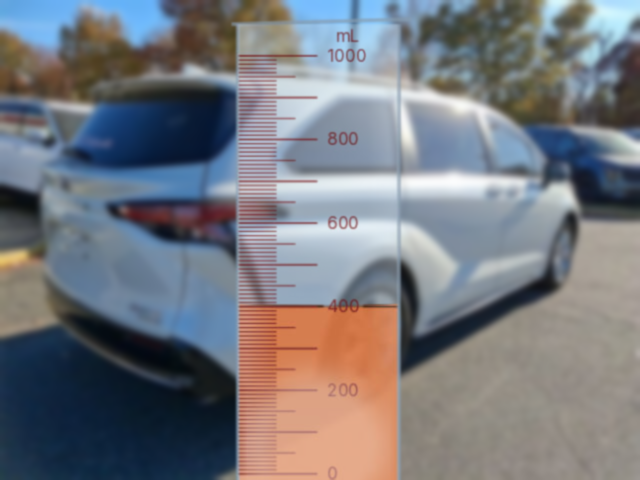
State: 400 mL
